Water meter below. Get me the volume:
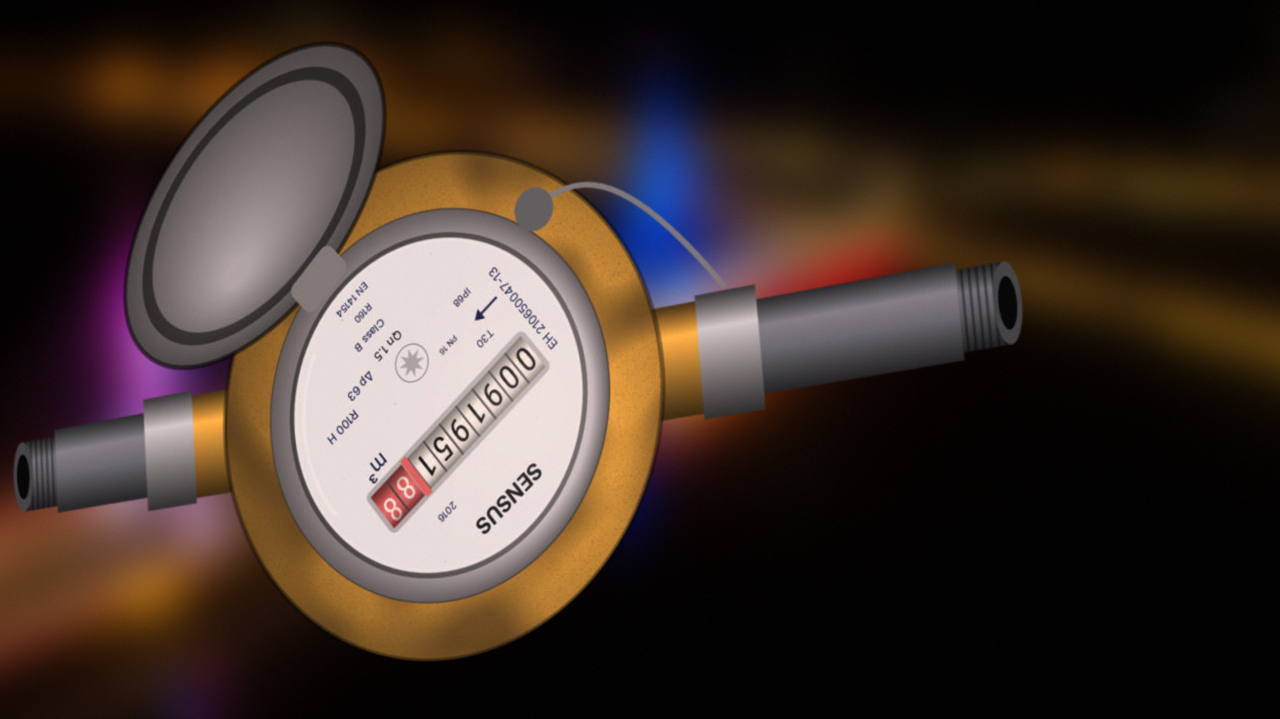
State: 91951.88 m³
